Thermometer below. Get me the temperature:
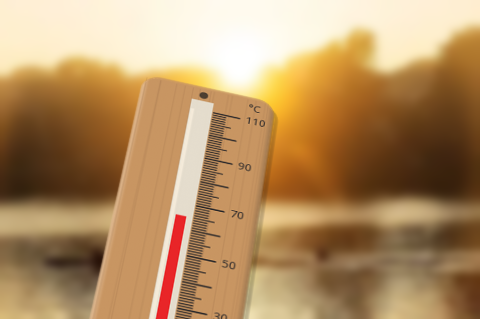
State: 65 °C
